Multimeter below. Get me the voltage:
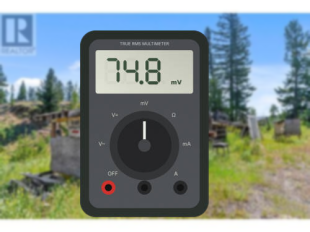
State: 74.8 mV
